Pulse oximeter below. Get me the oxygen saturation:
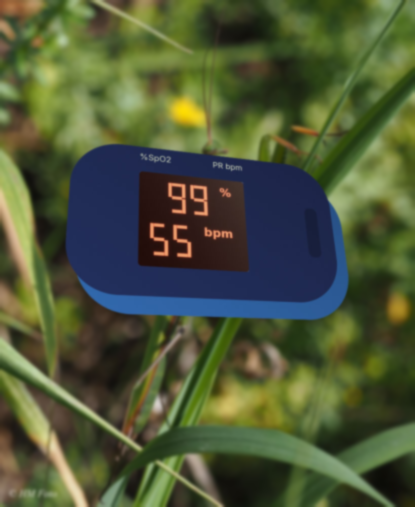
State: 99 %
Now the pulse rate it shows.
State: 55 bpm
